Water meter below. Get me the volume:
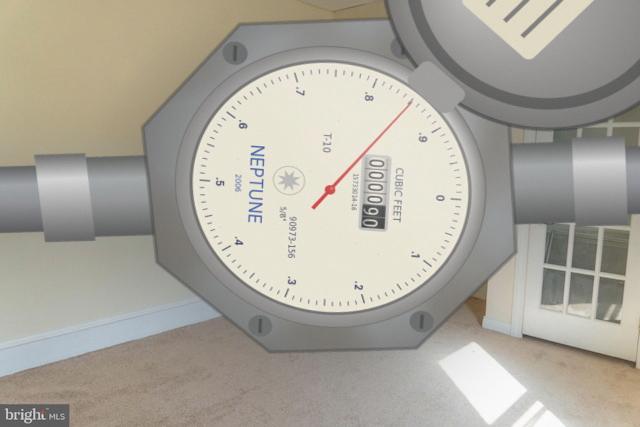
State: 89.85 ft³
